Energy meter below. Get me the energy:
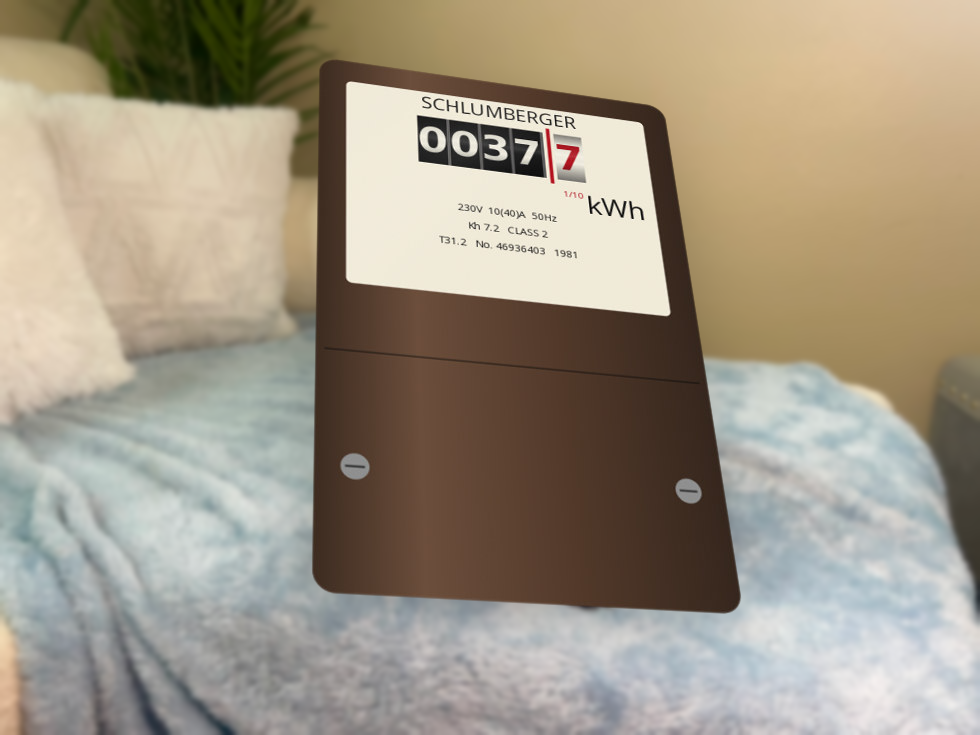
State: 37.7 kWh
